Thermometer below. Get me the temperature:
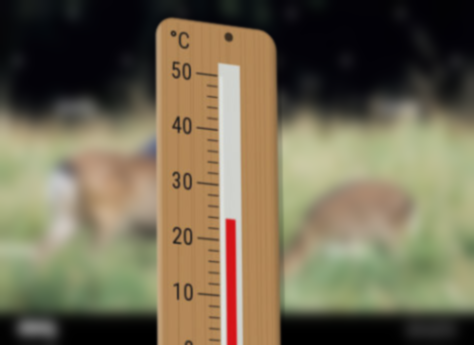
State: 24 °C
